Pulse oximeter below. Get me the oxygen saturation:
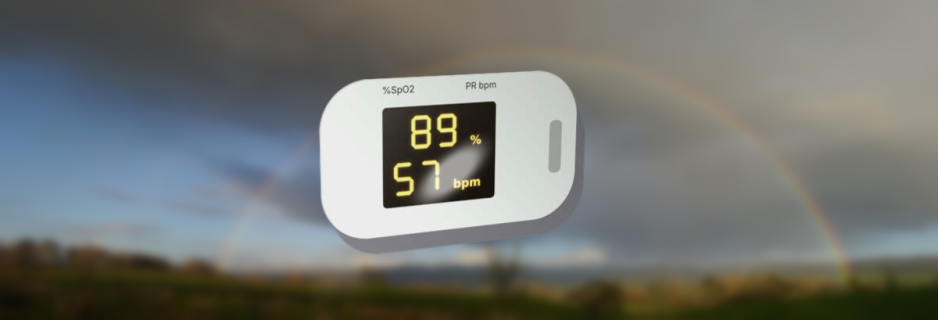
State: 89 %
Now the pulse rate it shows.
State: 57 bpm
